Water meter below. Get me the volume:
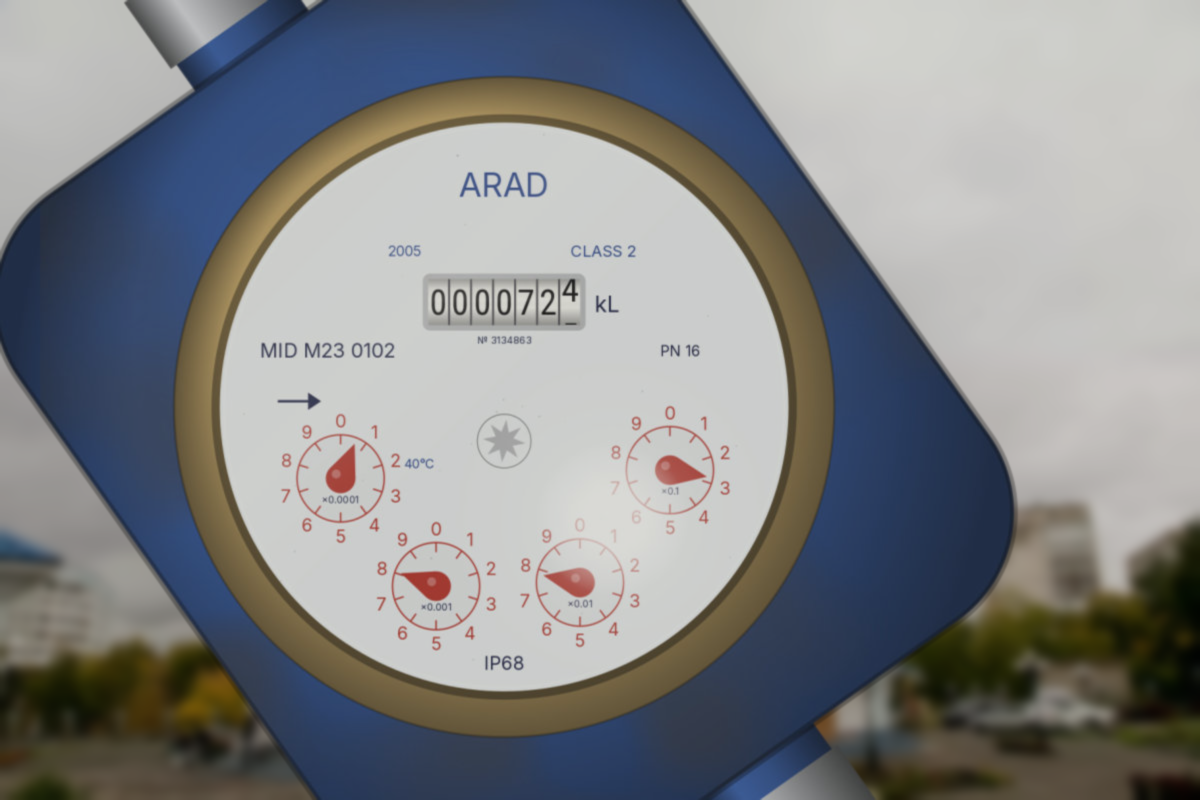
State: 724.2780 kL
